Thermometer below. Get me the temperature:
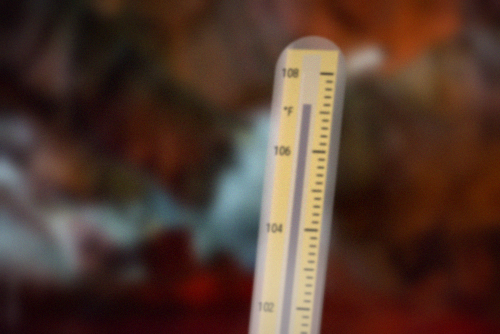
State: 107.2 °F
